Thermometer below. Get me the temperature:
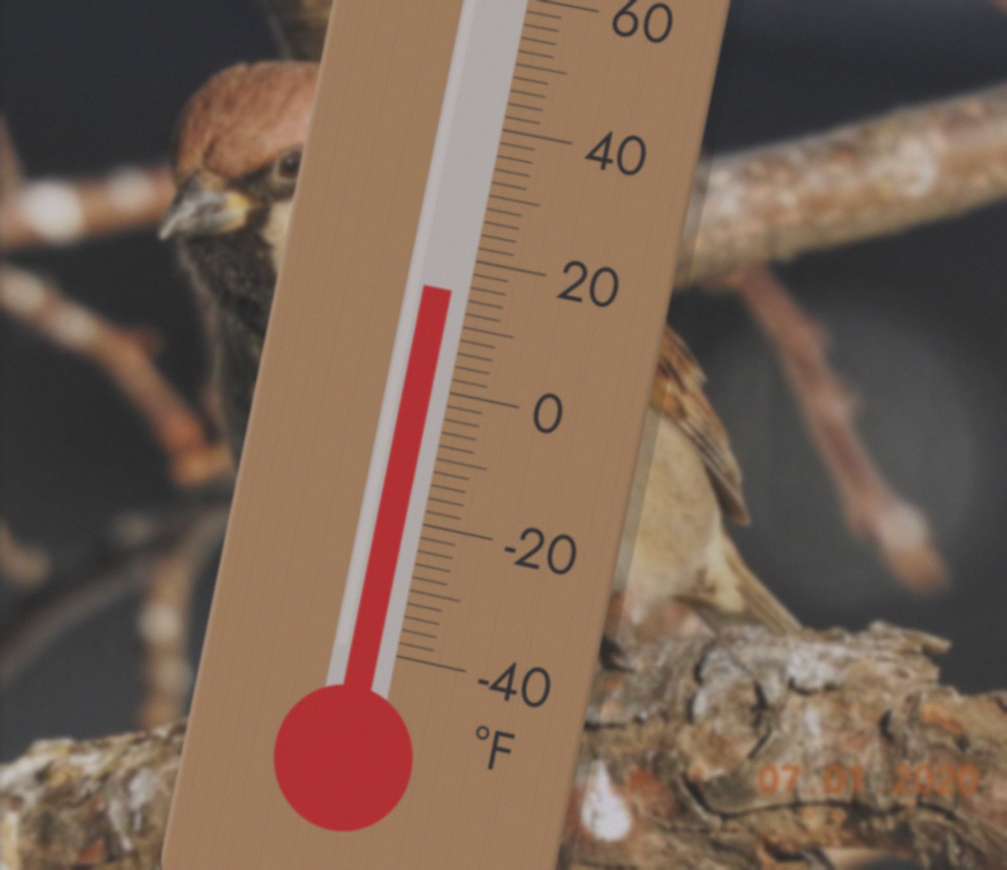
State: 15 °F
